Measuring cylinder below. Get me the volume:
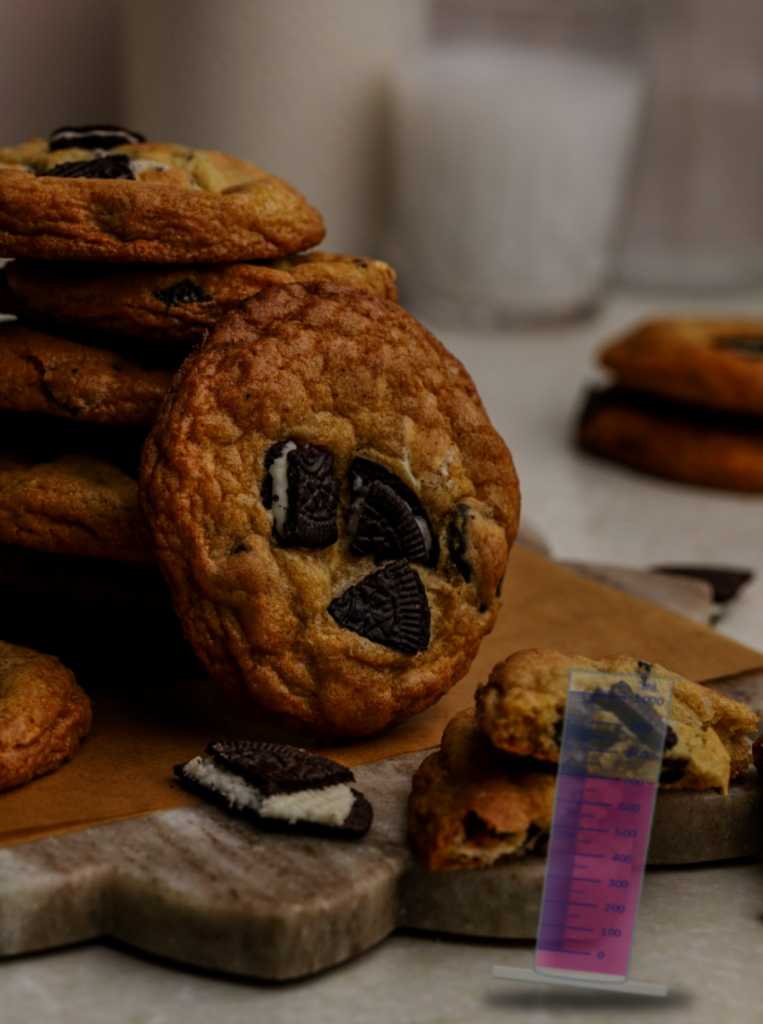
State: 700 mL
